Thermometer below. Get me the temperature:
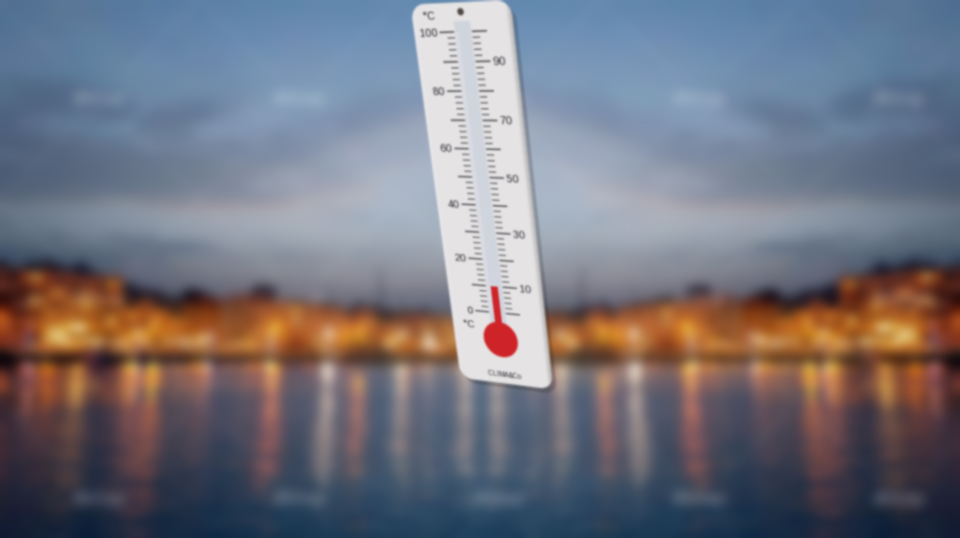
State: 10 °C
